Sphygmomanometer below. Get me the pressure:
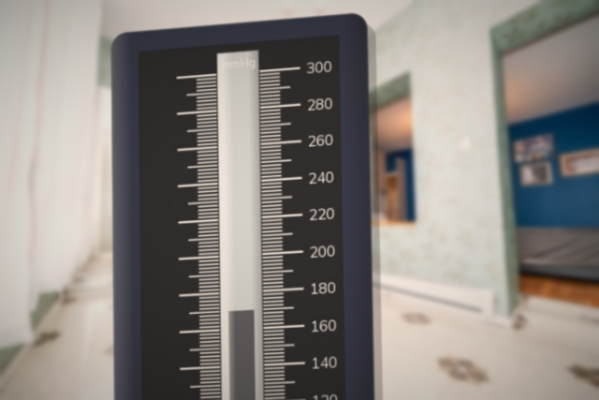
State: 170 mmHg
